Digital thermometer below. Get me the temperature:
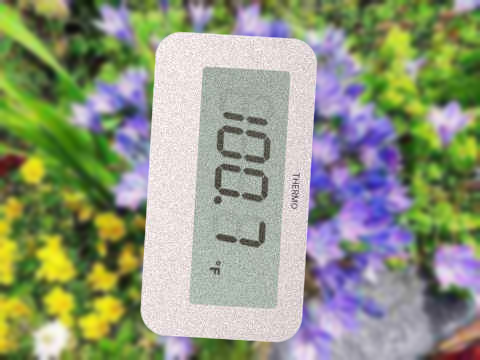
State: 100.7 °F
